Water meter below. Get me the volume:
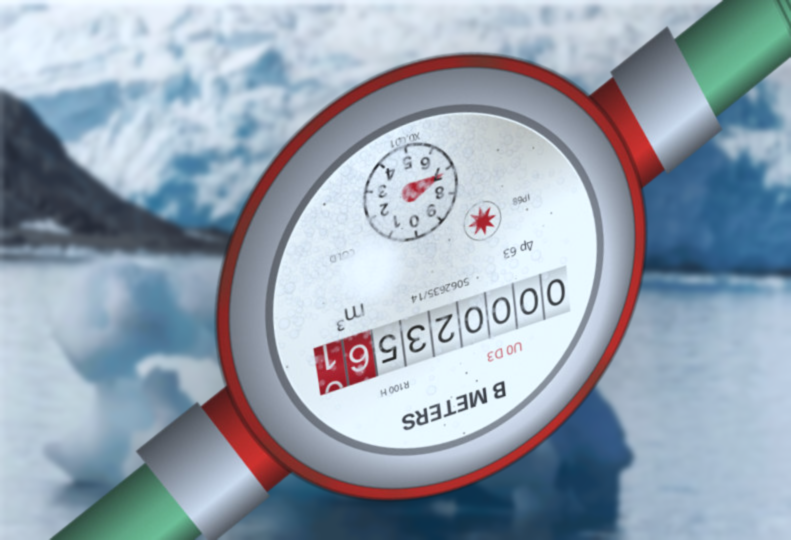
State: 235.607 m³
